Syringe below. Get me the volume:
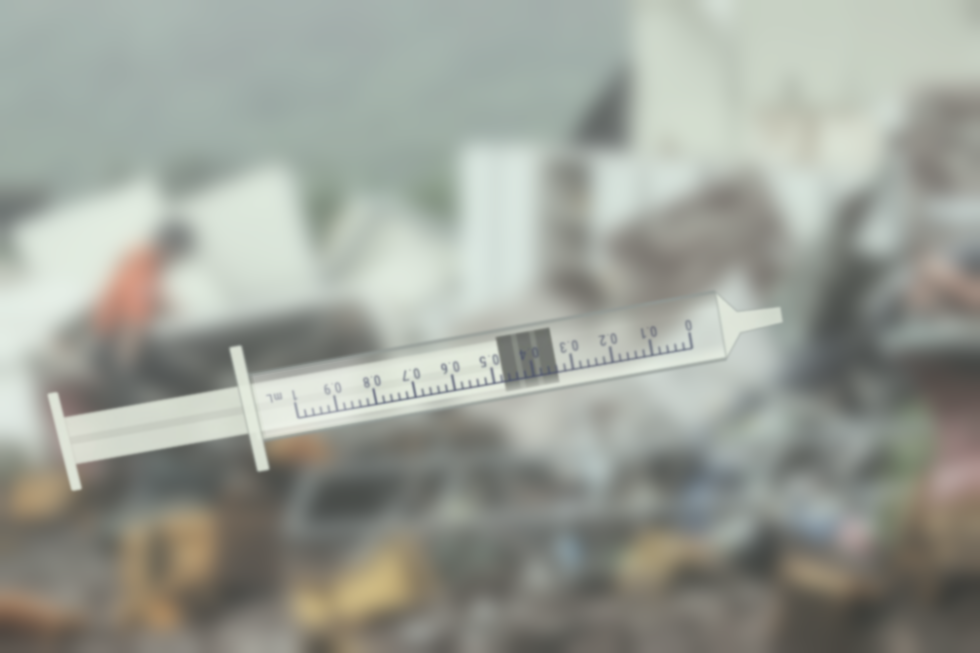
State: 0.34 mL
